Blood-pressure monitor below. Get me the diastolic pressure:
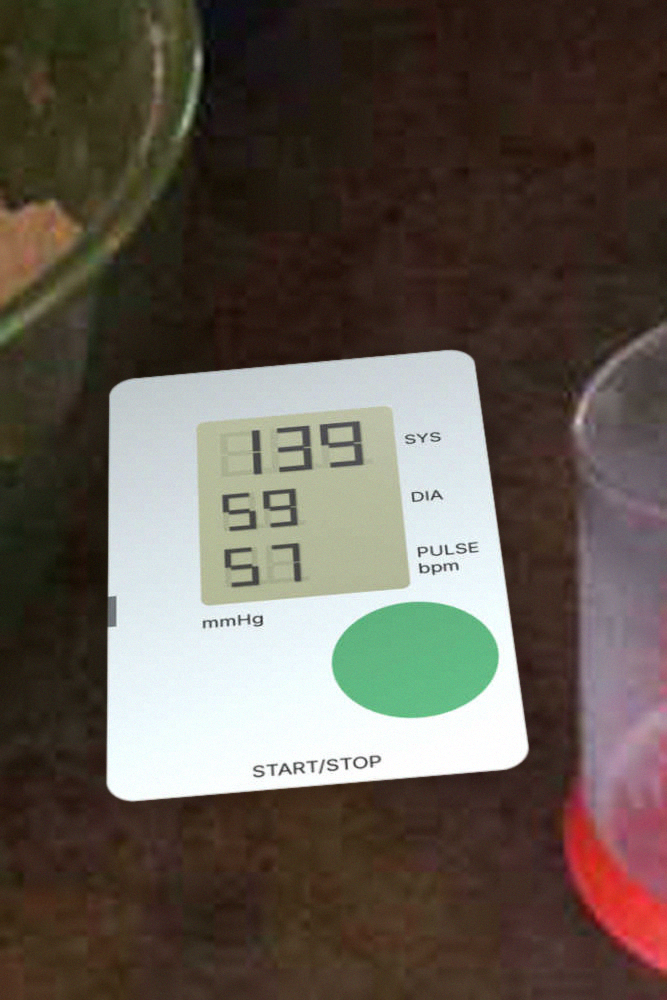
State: 59 mmHg
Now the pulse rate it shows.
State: 57 bpm
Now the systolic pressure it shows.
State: 139 mmHg
